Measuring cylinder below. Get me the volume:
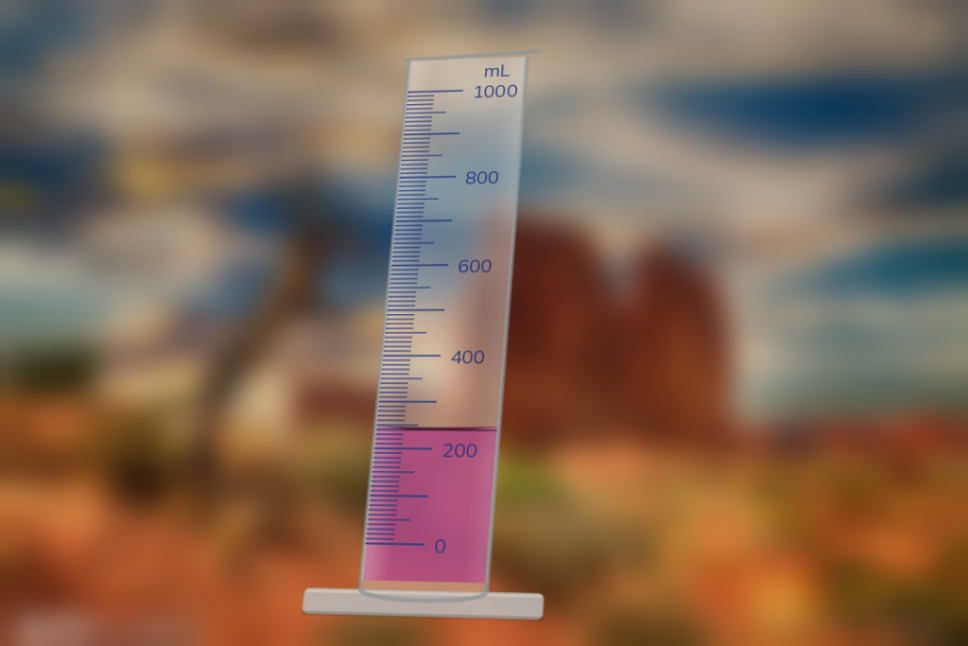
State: 240 mL
